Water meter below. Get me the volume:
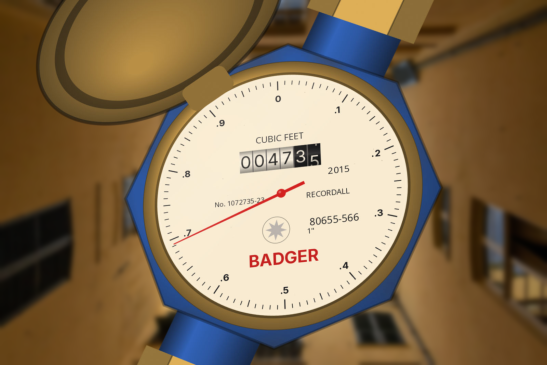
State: 4734.69 ft³
